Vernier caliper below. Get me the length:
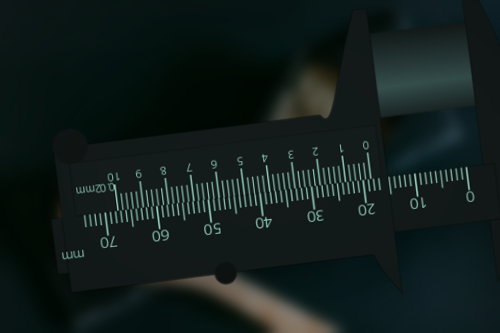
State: 18.5 mm
